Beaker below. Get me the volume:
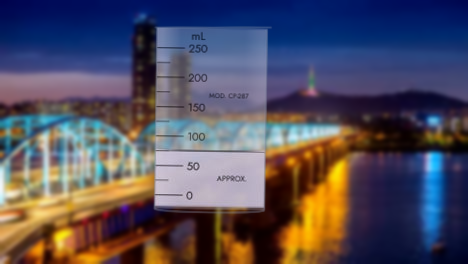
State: 75 mL
